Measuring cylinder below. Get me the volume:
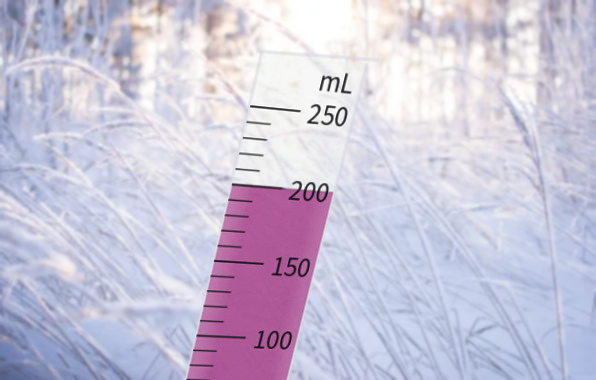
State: 200 mL
